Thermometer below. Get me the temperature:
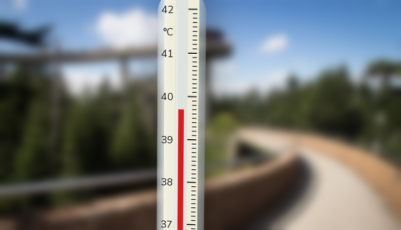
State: 39.7 °C
